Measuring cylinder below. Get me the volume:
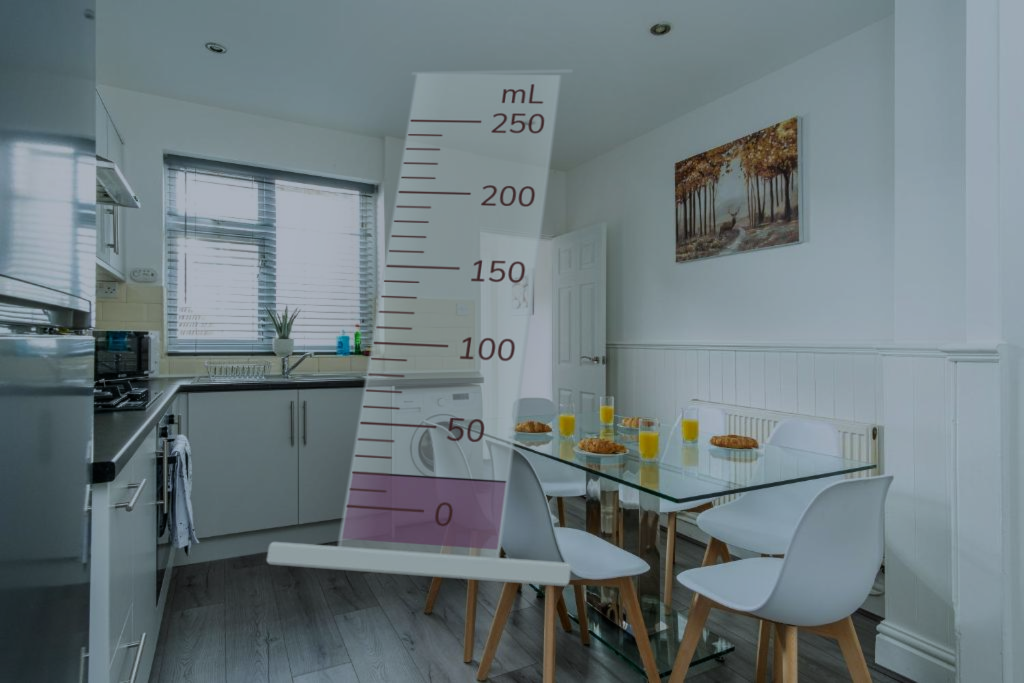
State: 20 mL
